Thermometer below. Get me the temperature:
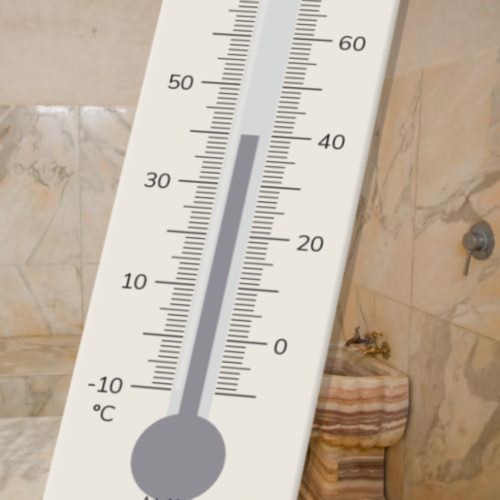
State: 40 °C
